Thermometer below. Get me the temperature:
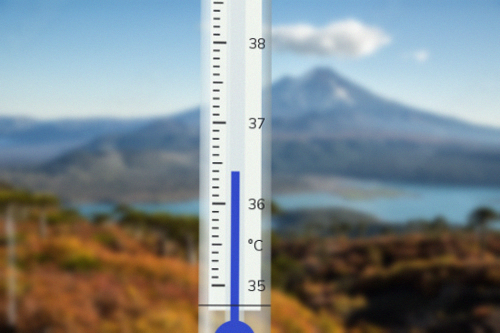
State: 36.4 °C
